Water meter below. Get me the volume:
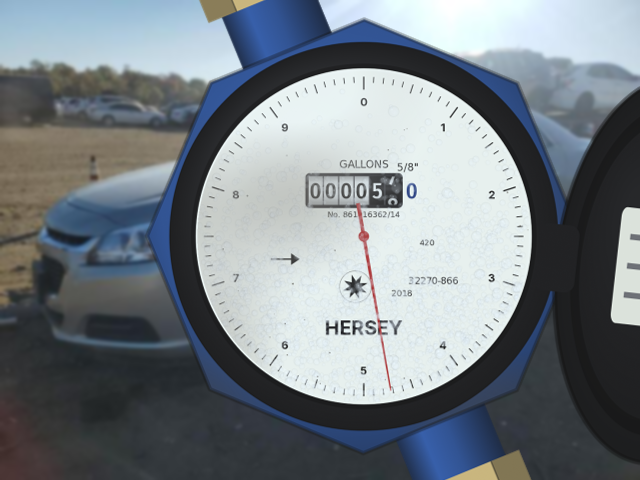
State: 574.7 gal
